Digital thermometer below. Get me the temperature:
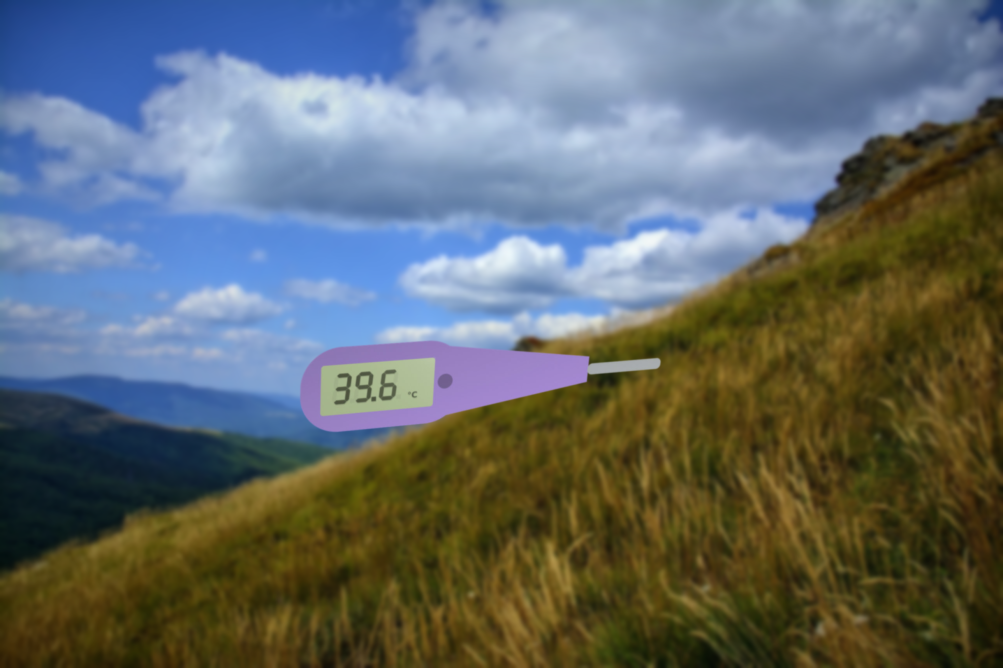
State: 39.6 °C
